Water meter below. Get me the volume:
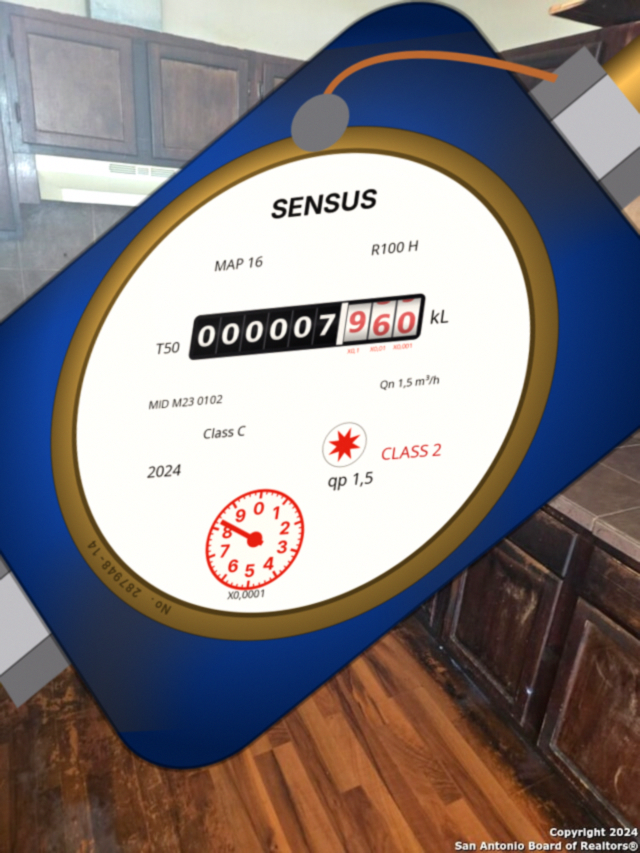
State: 7.9598 kL
